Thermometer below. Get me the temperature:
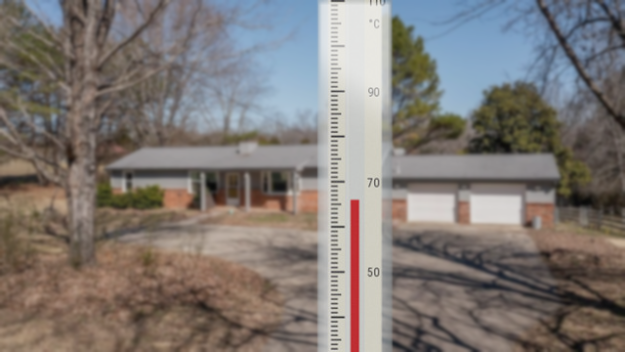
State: 66 °C
